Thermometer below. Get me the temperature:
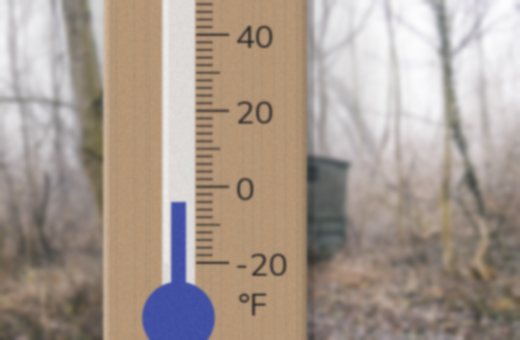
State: -4 °F
